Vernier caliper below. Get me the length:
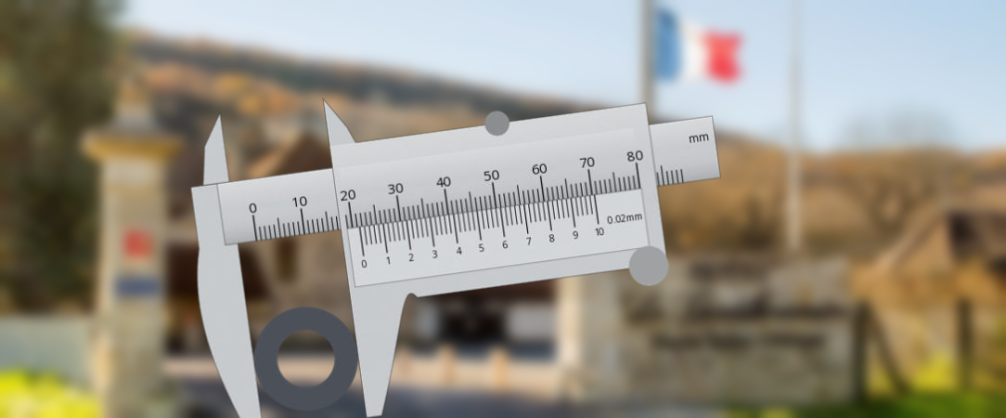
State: 21.5 mm
